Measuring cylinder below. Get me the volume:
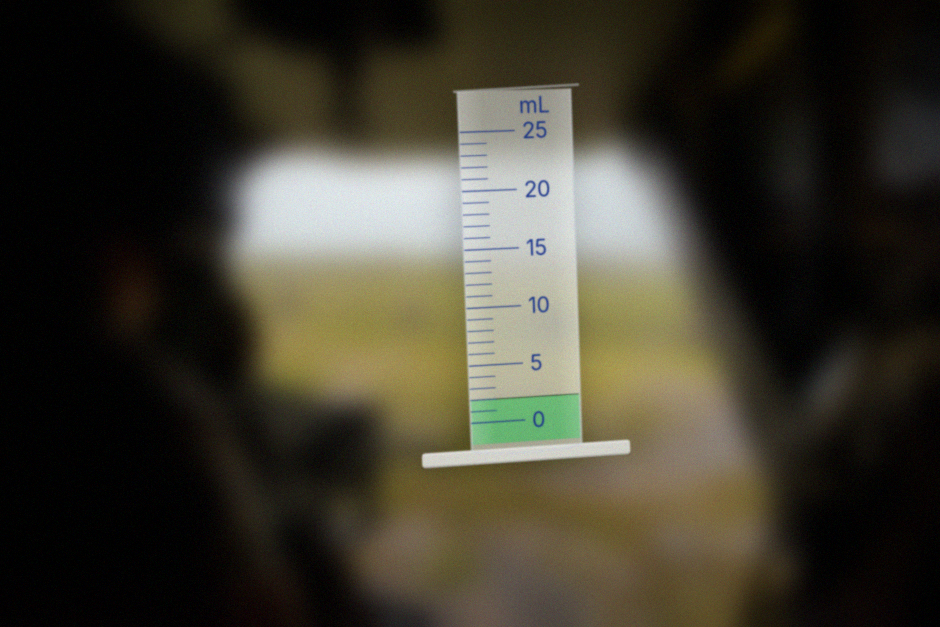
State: 2 mL
